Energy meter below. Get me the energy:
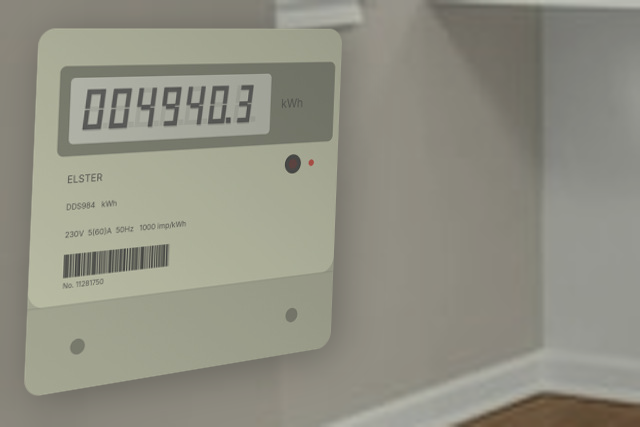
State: 4940.3 kWh
